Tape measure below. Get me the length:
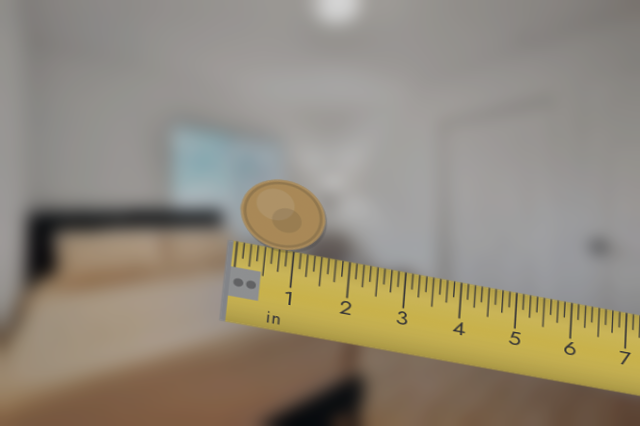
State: 1.5 in
